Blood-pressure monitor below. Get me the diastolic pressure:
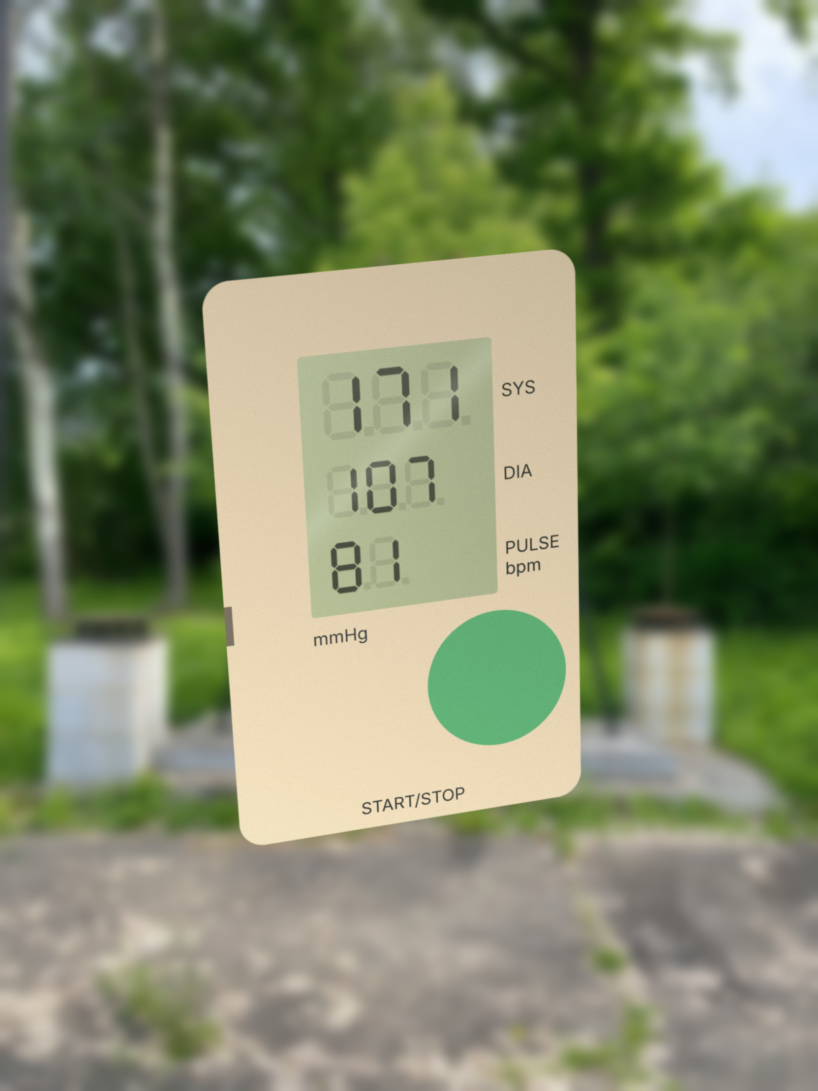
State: 107 mmHg
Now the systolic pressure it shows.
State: 171 mmHg
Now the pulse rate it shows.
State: 81 bpm
